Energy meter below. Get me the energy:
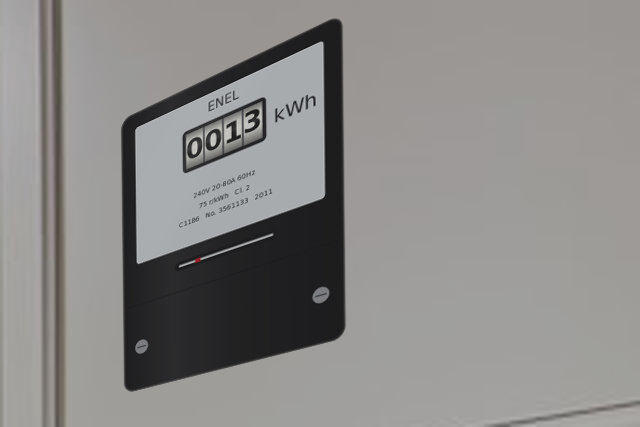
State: 13 kWh
